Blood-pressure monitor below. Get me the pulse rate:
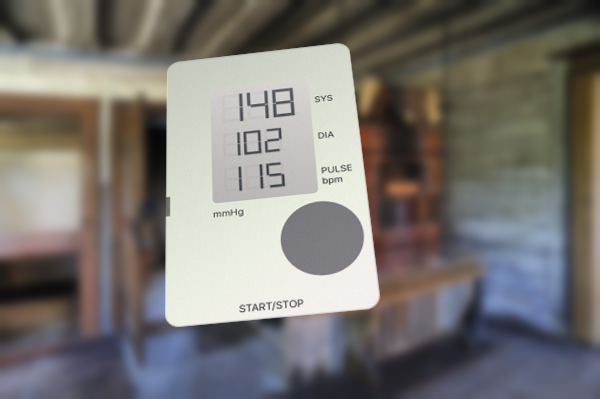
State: 115 bpm
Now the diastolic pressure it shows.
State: 102 mmHg
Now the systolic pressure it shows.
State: 148 mmHg
